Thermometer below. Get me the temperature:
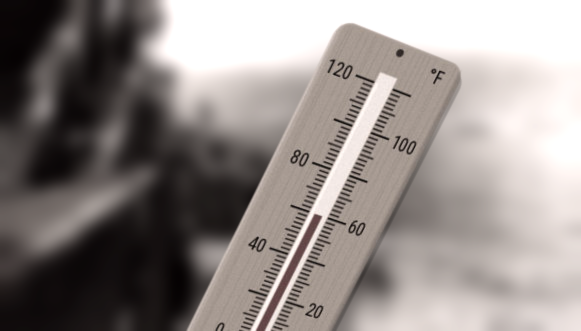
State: 60 °F
